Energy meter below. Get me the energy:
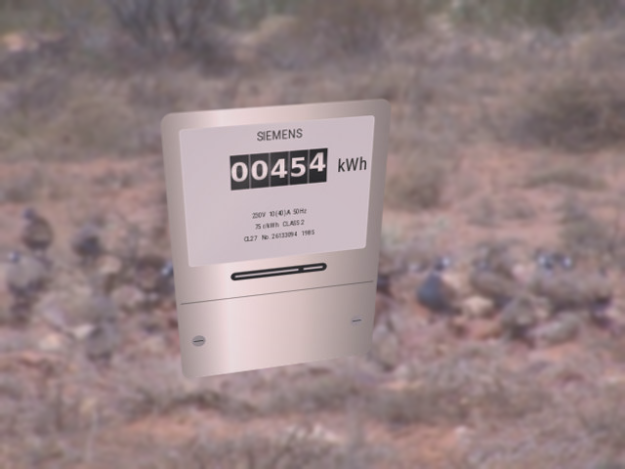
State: 454 kWh
